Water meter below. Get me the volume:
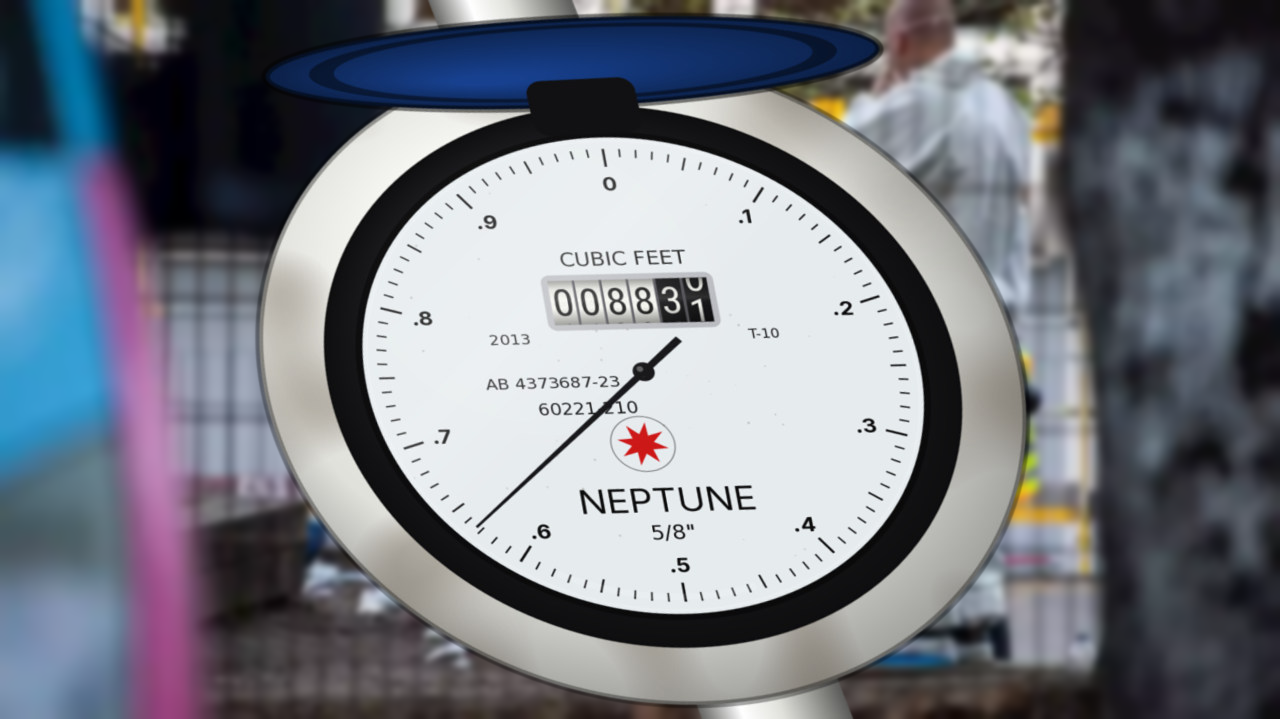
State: 8830.63 ft³
